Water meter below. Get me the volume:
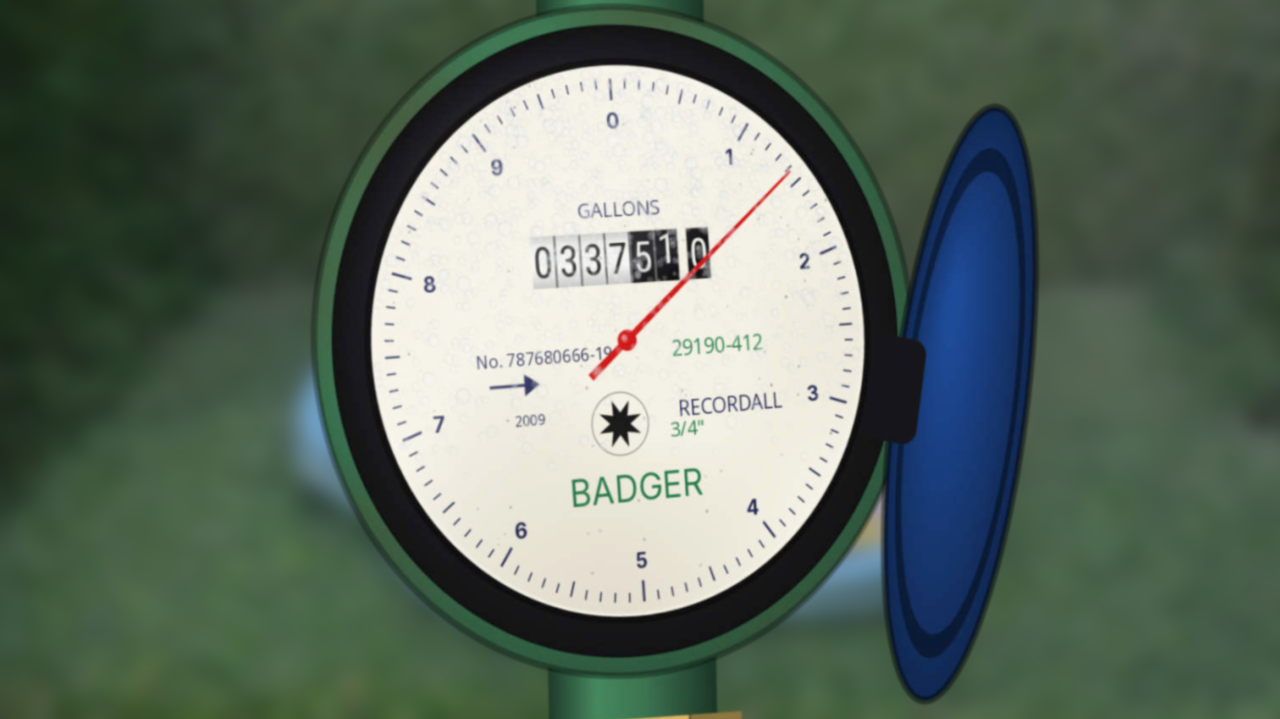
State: 337511.4 gal
